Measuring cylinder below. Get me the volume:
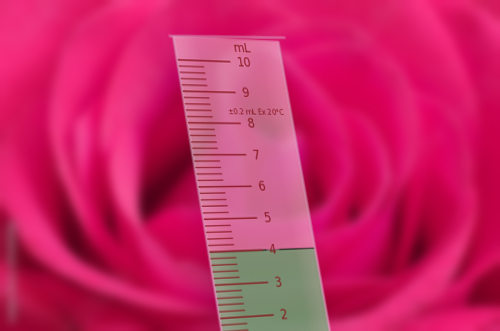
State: 4 mL
